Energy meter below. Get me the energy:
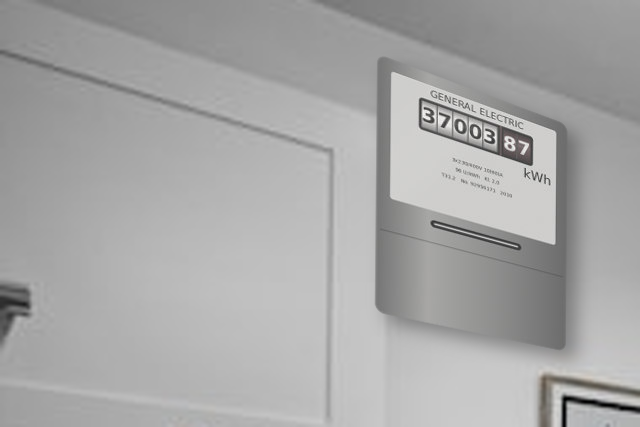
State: 37003.87 kWh
